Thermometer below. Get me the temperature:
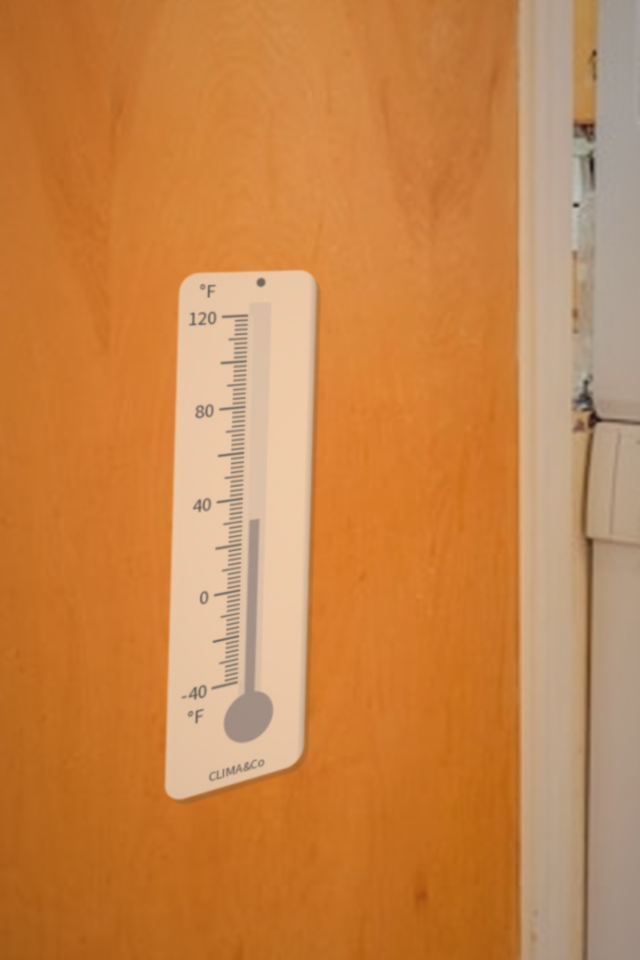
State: 30 °F
